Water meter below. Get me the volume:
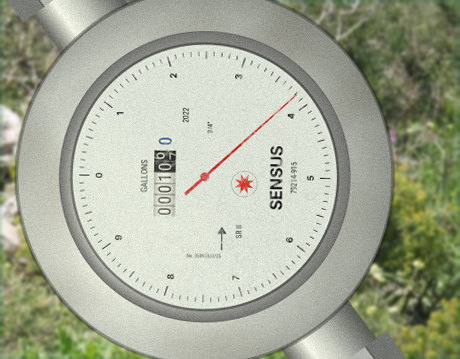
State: 1063.8 gal
